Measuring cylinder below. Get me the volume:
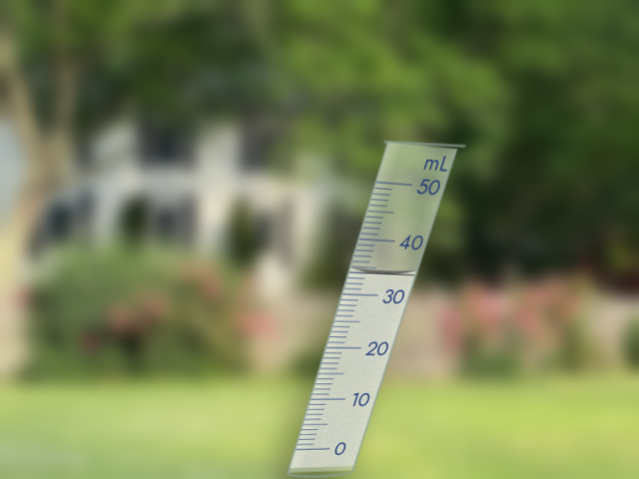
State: 34 mL
